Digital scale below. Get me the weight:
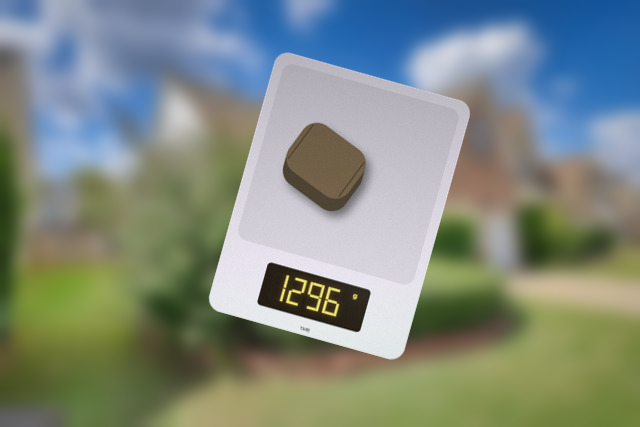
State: 1296 g
